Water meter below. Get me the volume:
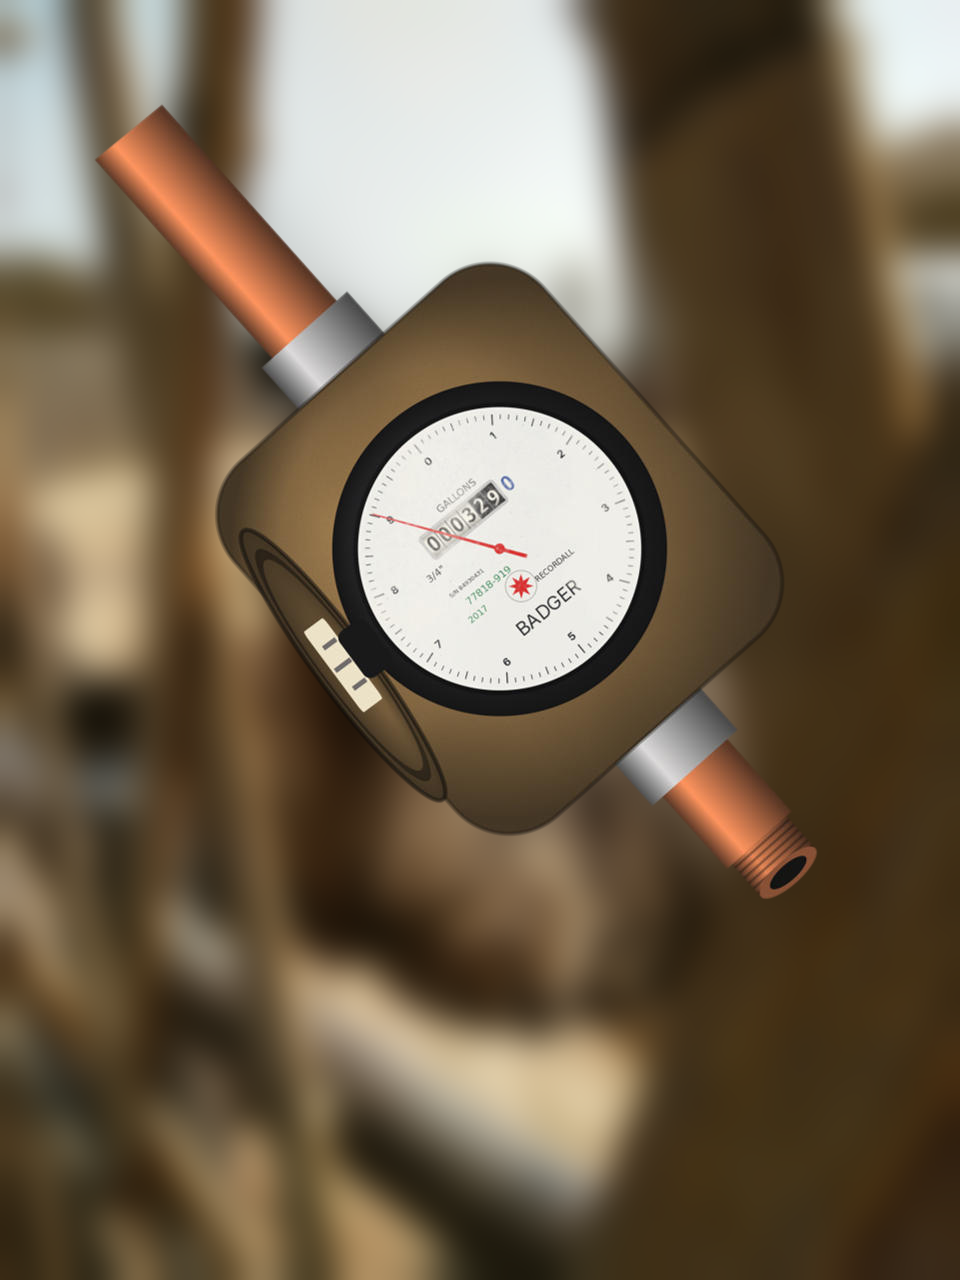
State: 3289.0 gal
